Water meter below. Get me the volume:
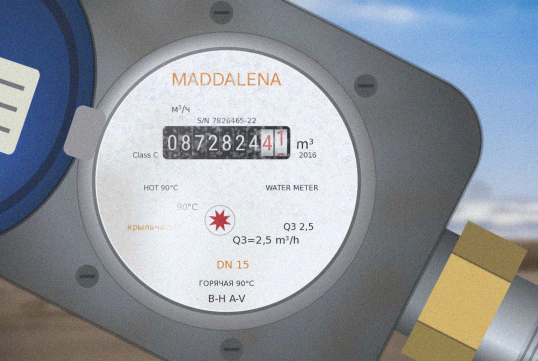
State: 872824.41 m³
